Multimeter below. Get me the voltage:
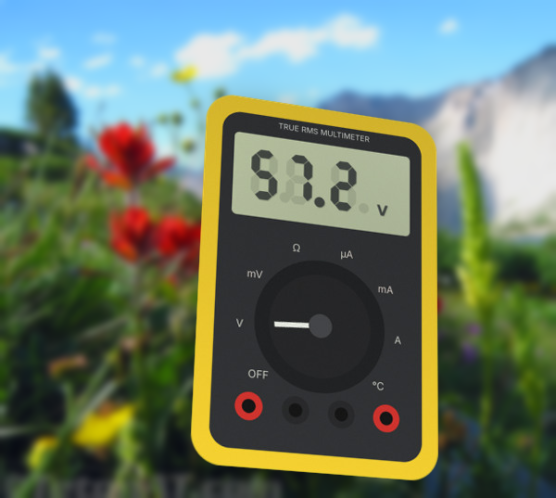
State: 57.2 V
